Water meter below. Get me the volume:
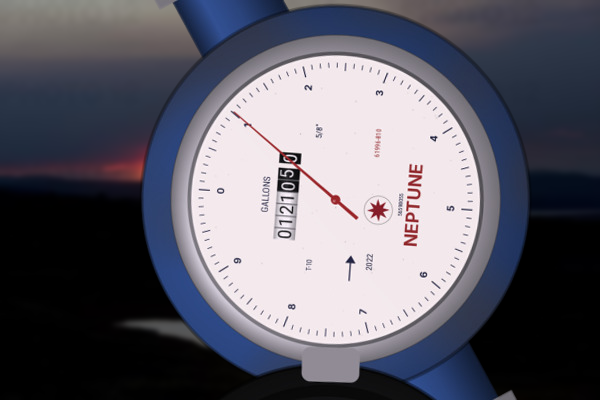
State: 121051.0 gal
